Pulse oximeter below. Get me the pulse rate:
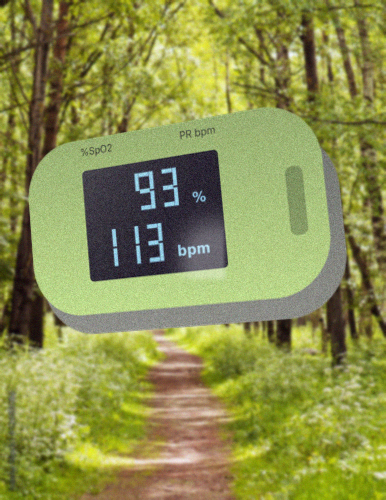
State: 113 bpm
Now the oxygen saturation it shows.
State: 93 %
